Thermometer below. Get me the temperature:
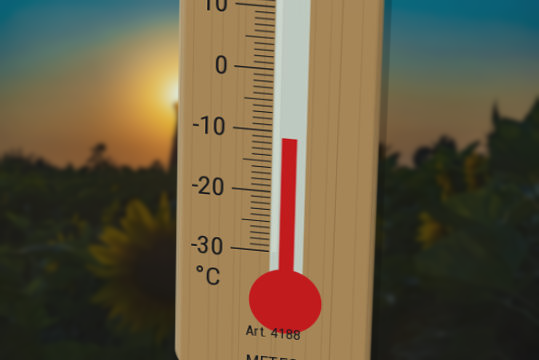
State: -11 °C
